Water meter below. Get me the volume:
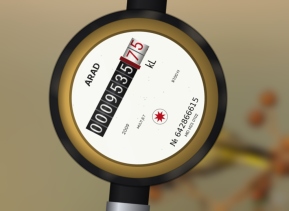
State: 9535.75 kL
